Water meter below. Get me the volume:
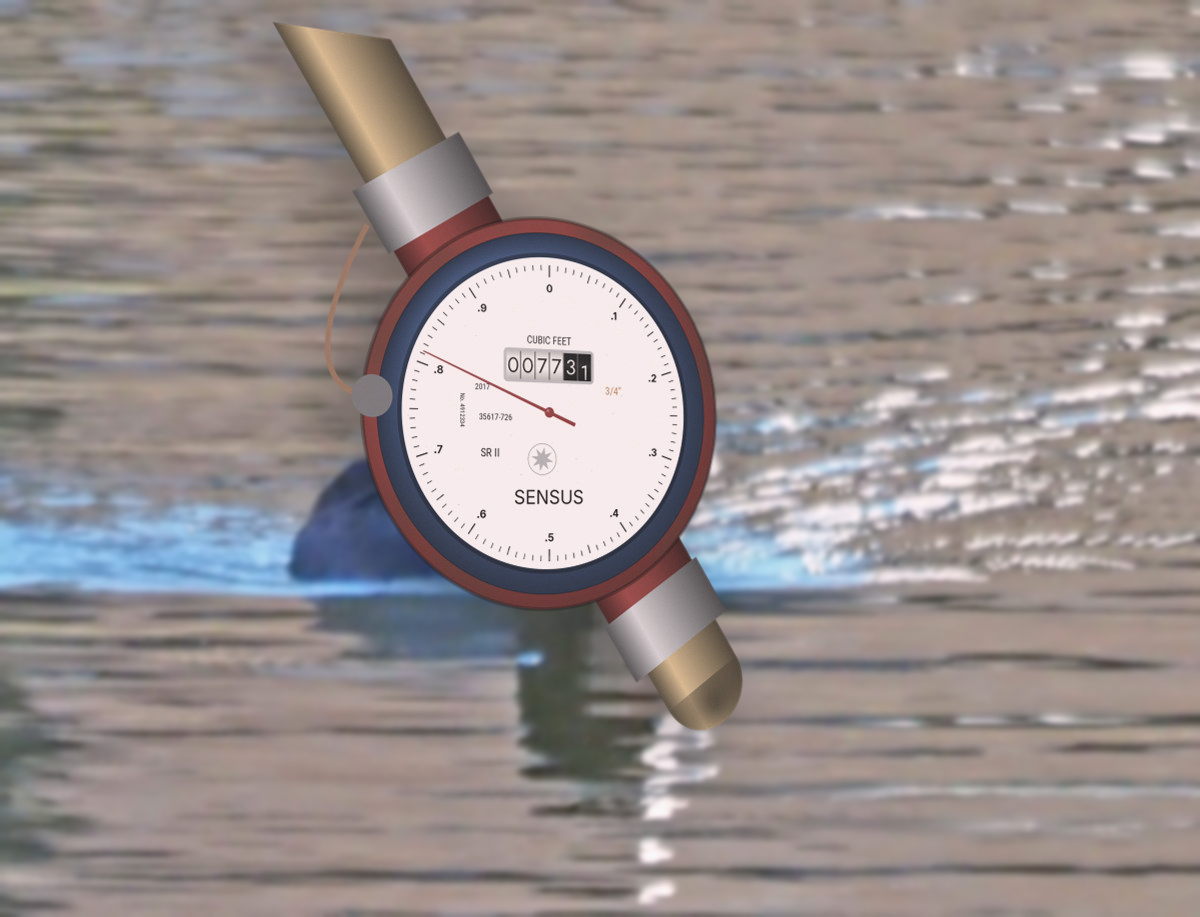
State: 7730.81 ft³
